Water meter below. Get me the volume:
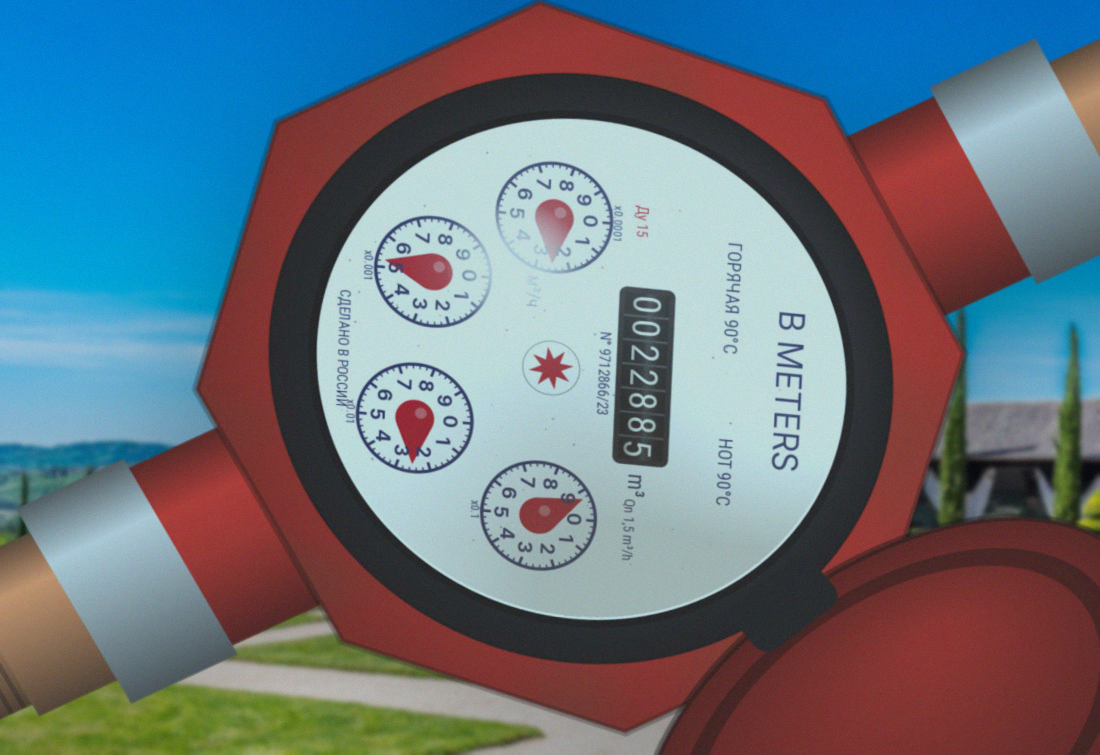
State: 22884.9252 m³
